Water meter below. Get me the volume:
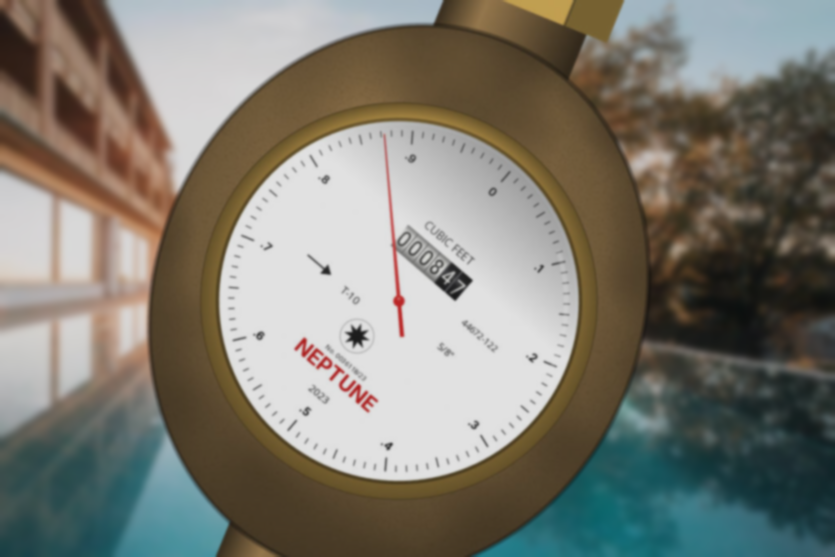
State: 846.87 ft³
